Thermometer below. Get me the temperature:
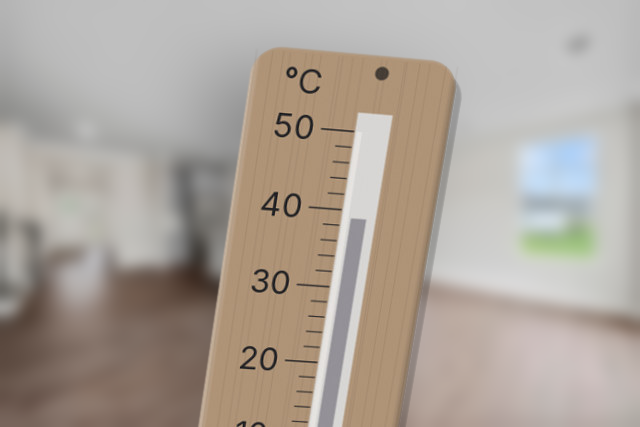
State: 39 °C
